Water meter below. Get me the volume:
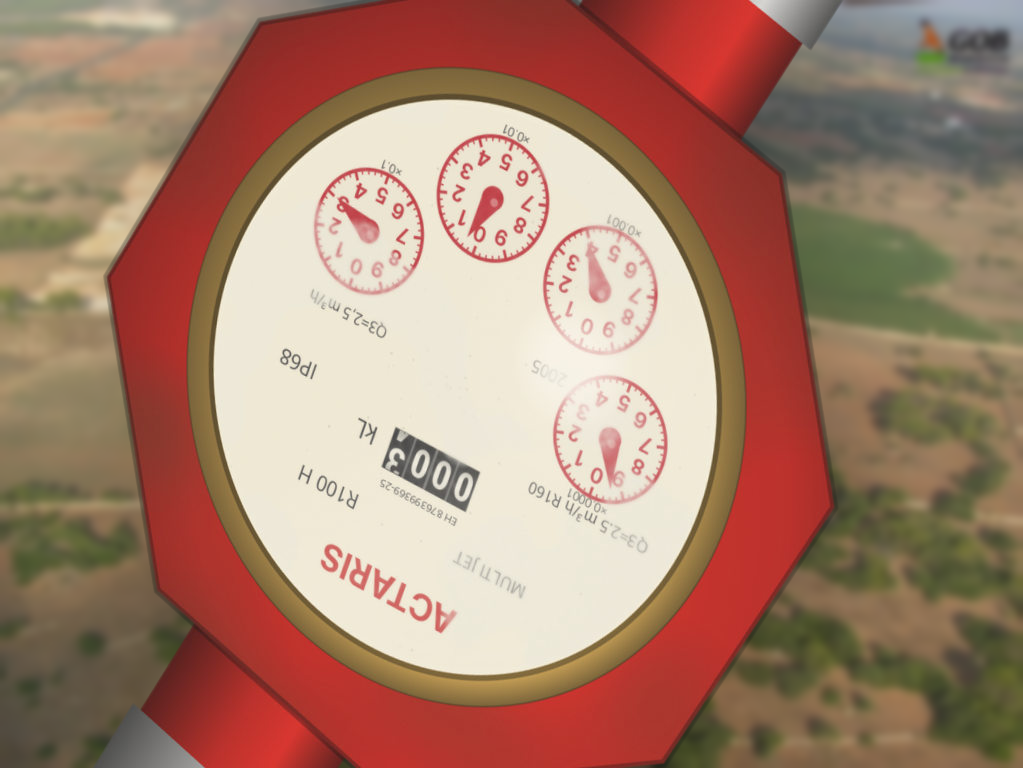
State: 3.3039 kL
